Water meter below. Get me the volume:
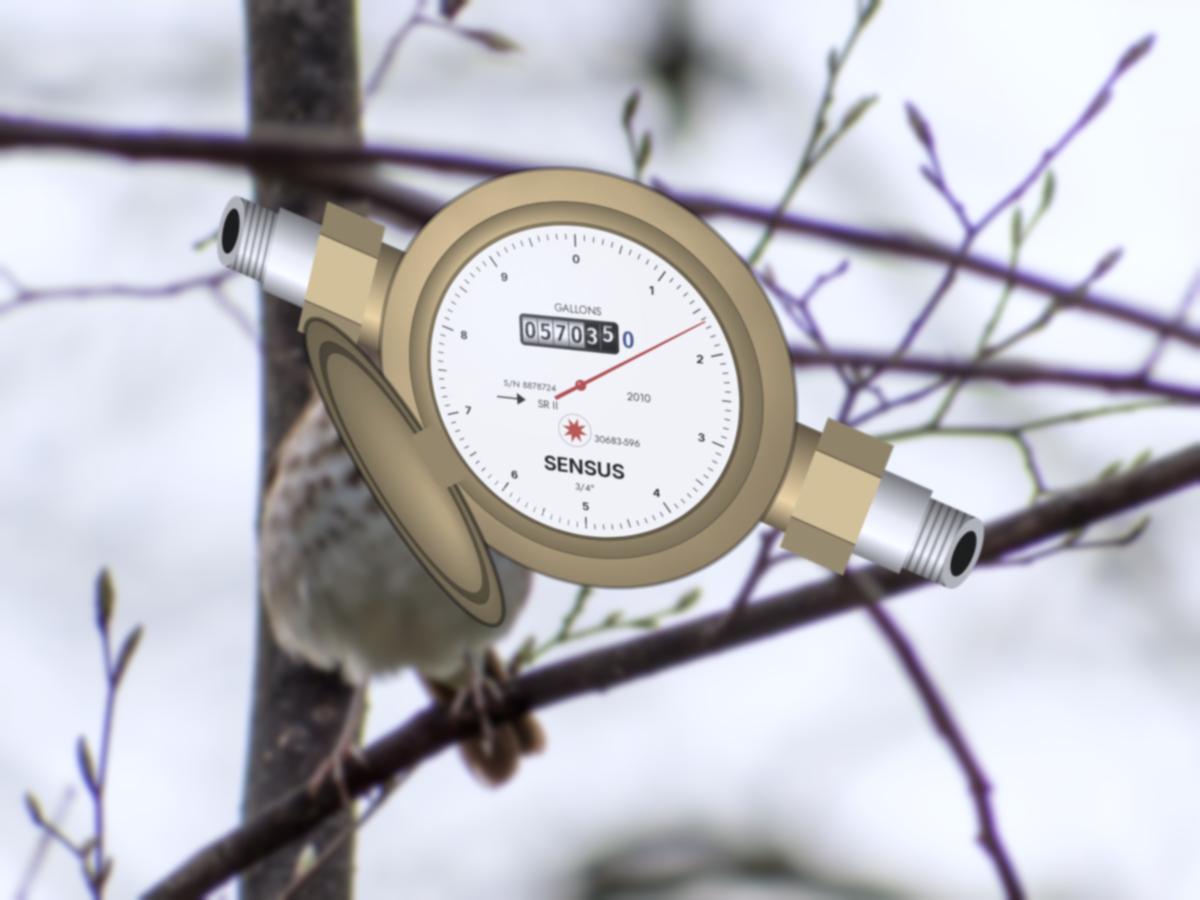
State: 570351.6 gal
